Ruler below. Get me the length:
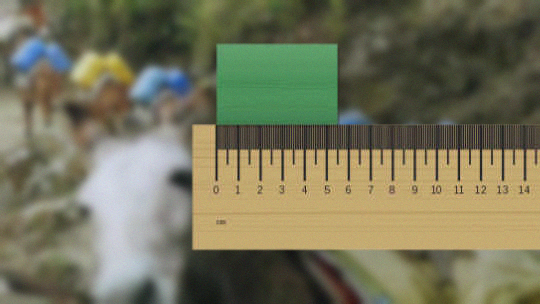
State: 5.5 cm
